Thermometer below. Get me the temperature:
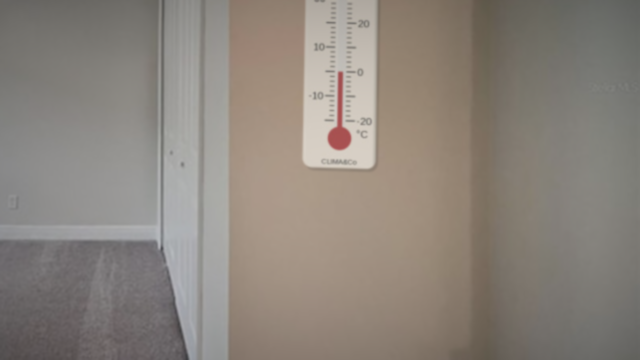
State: 0 °C
